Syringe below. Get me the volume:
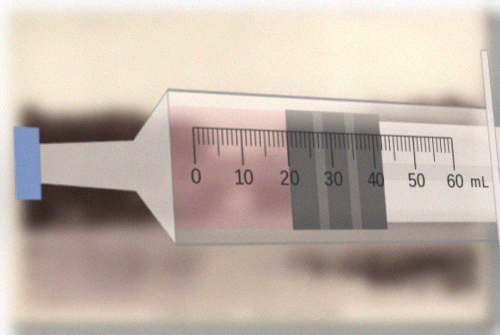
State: 20 mL
